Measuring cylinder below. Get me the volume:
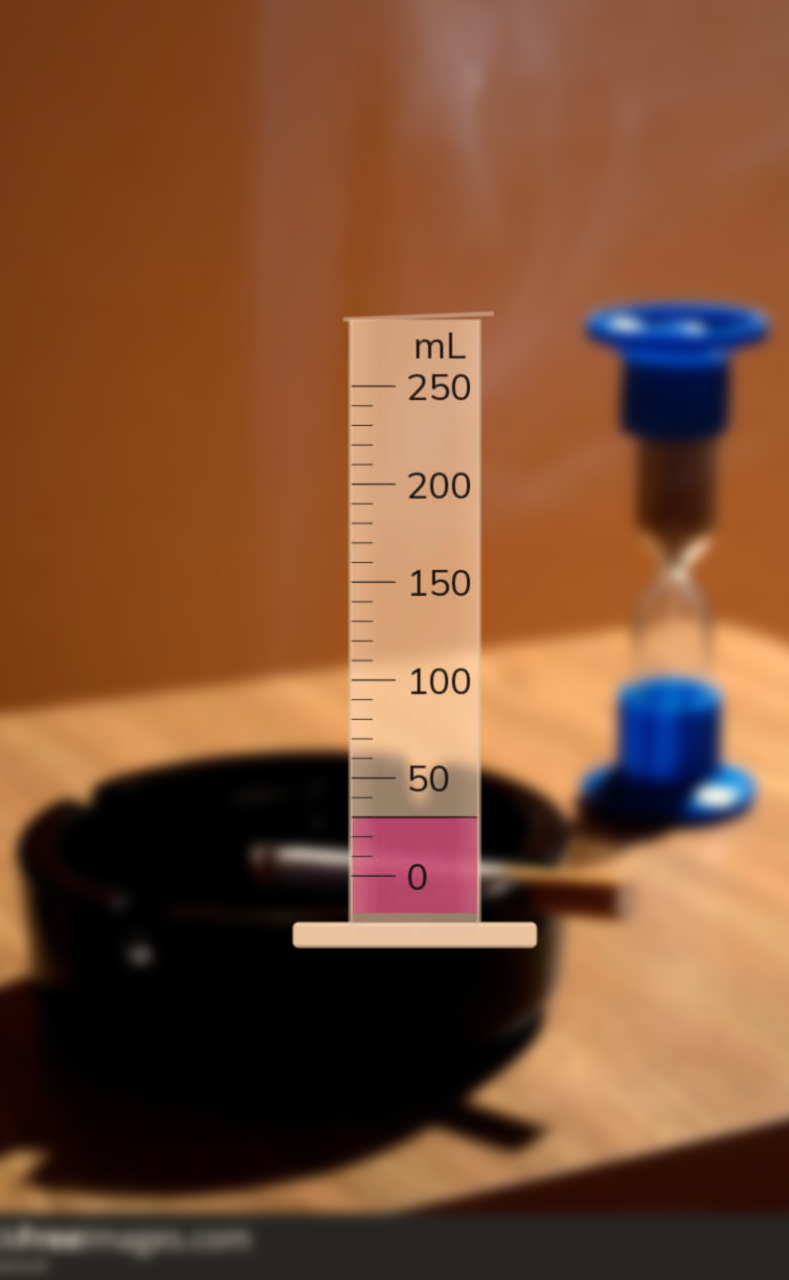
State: 30 mL
